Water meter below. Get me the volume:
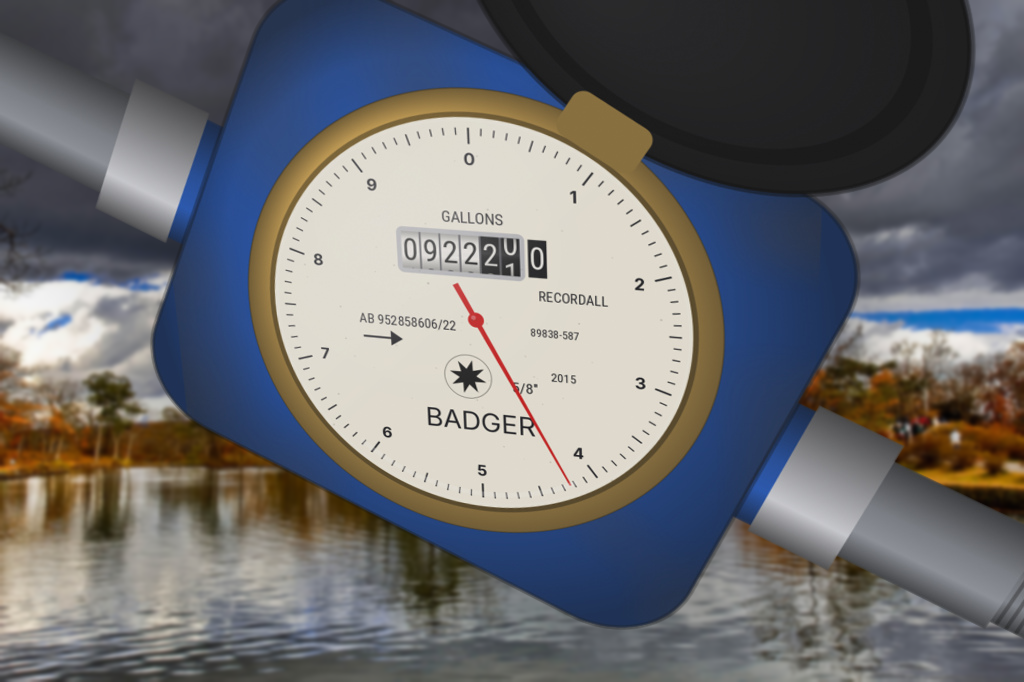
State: 922204.2 gal
